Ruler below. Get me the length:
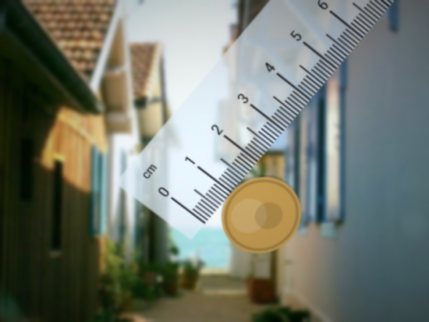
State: 2 cm
